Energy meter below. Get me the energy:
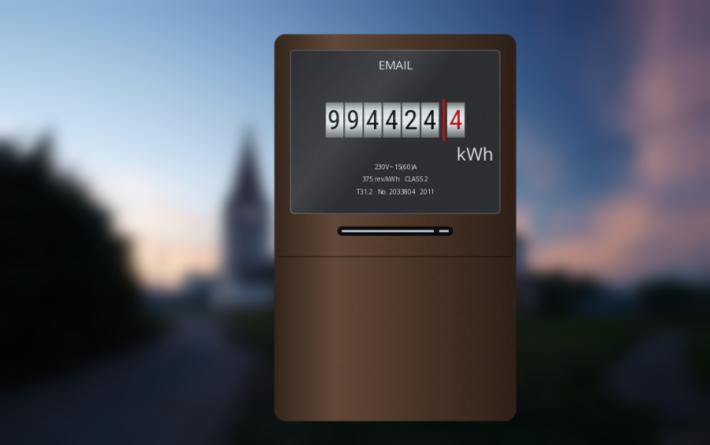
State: 994424.4 kWh
